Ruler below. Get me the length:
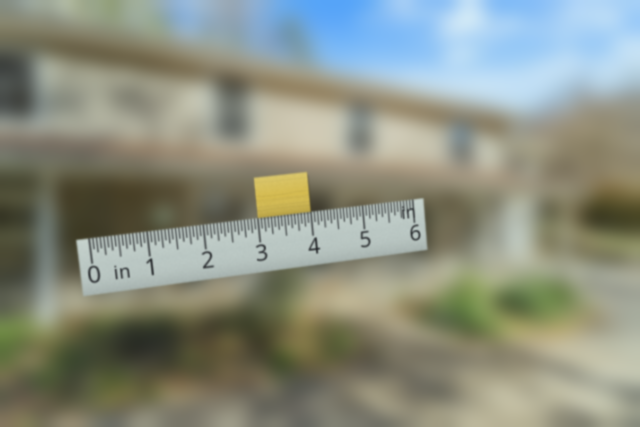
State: 1 in
